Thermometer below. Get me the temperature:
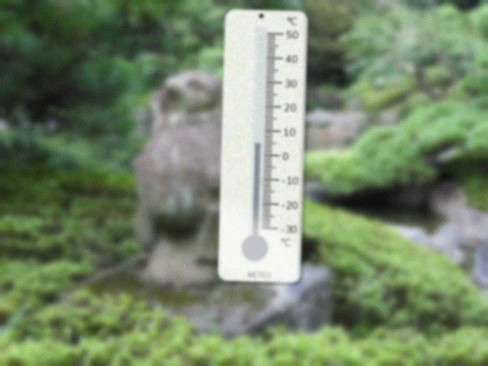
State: 5 °C
